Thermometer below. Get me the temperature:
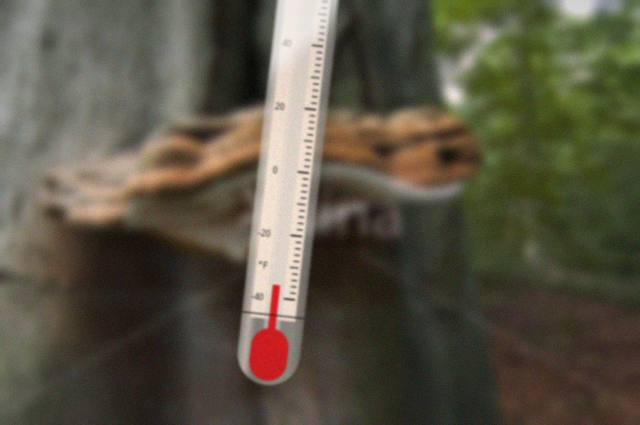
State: -36 °F
